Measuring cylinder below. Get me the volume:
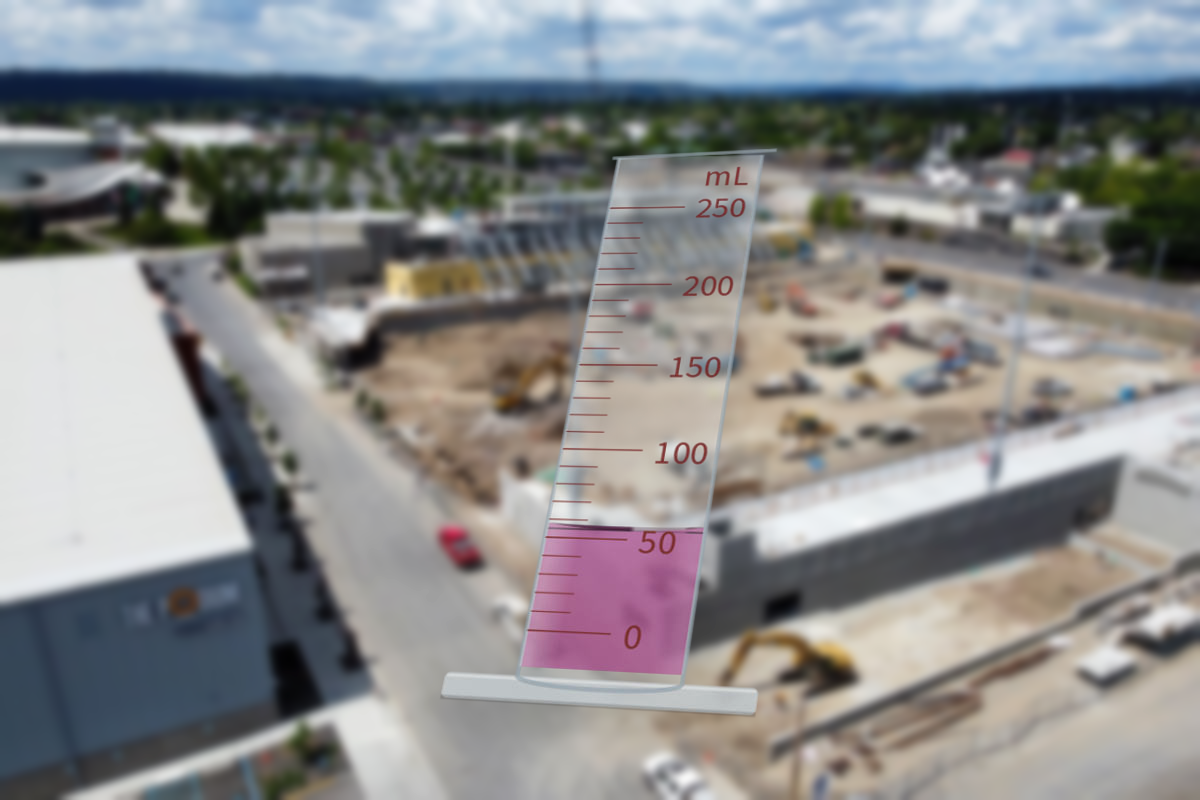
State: 55 mL
